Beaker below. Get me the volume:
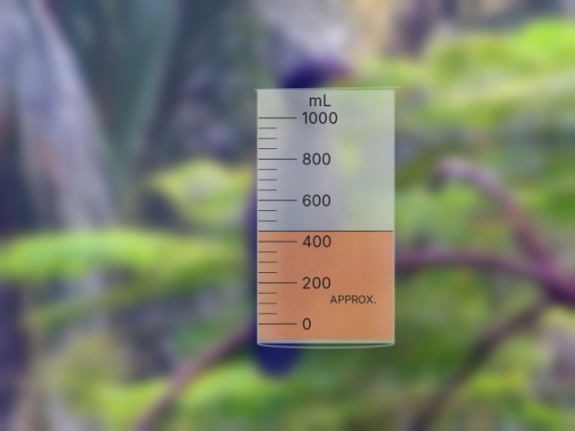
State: 450 mL
